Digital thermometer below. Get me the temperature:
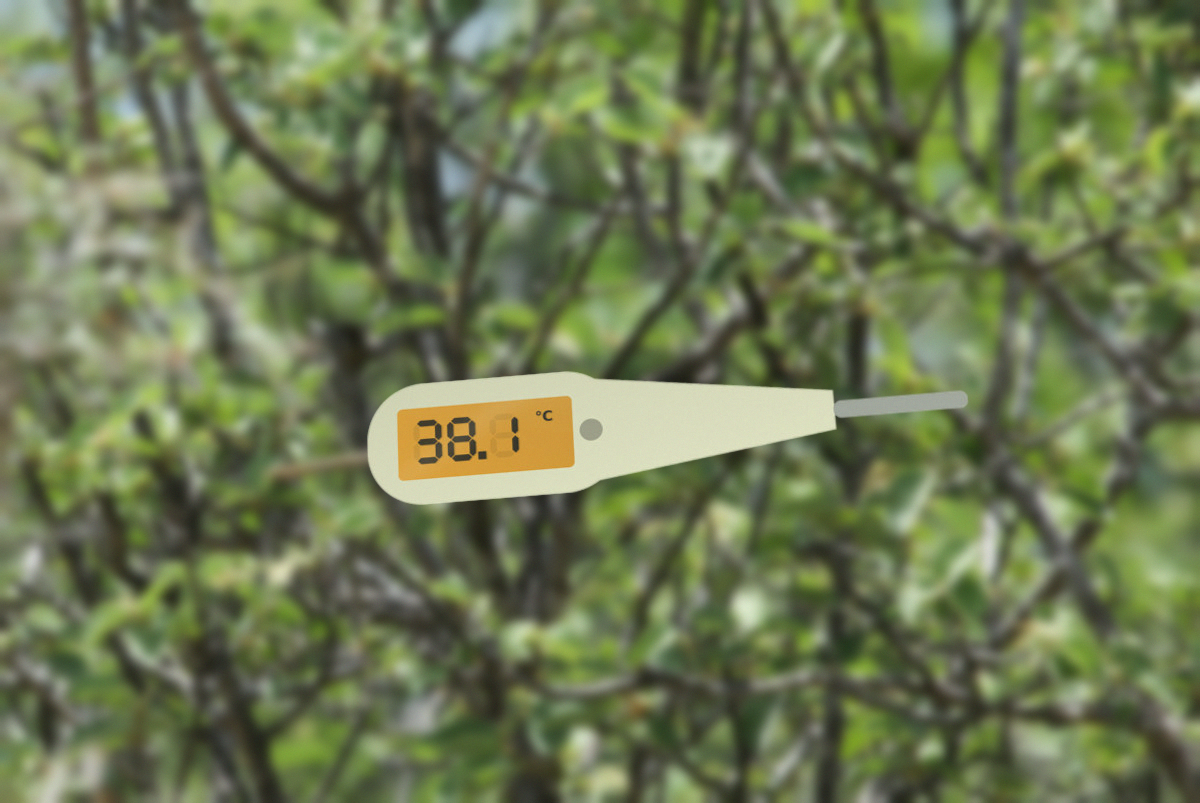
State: 38.1 °C
